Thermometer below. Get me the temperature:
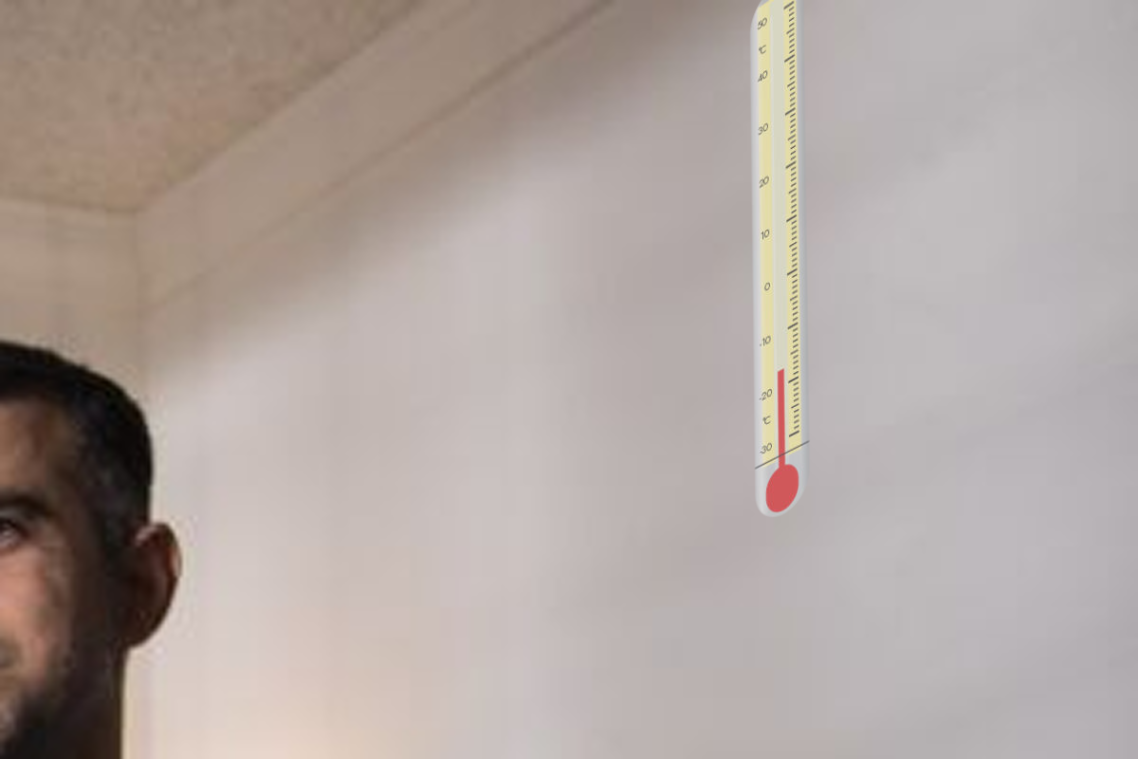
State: -17 °C
